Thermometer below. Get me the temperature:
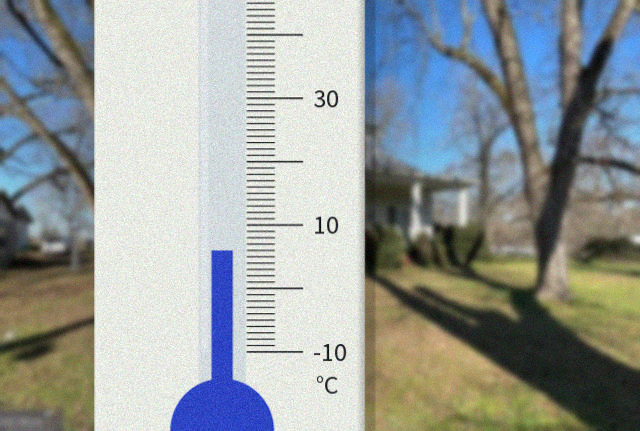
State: 6 °C
